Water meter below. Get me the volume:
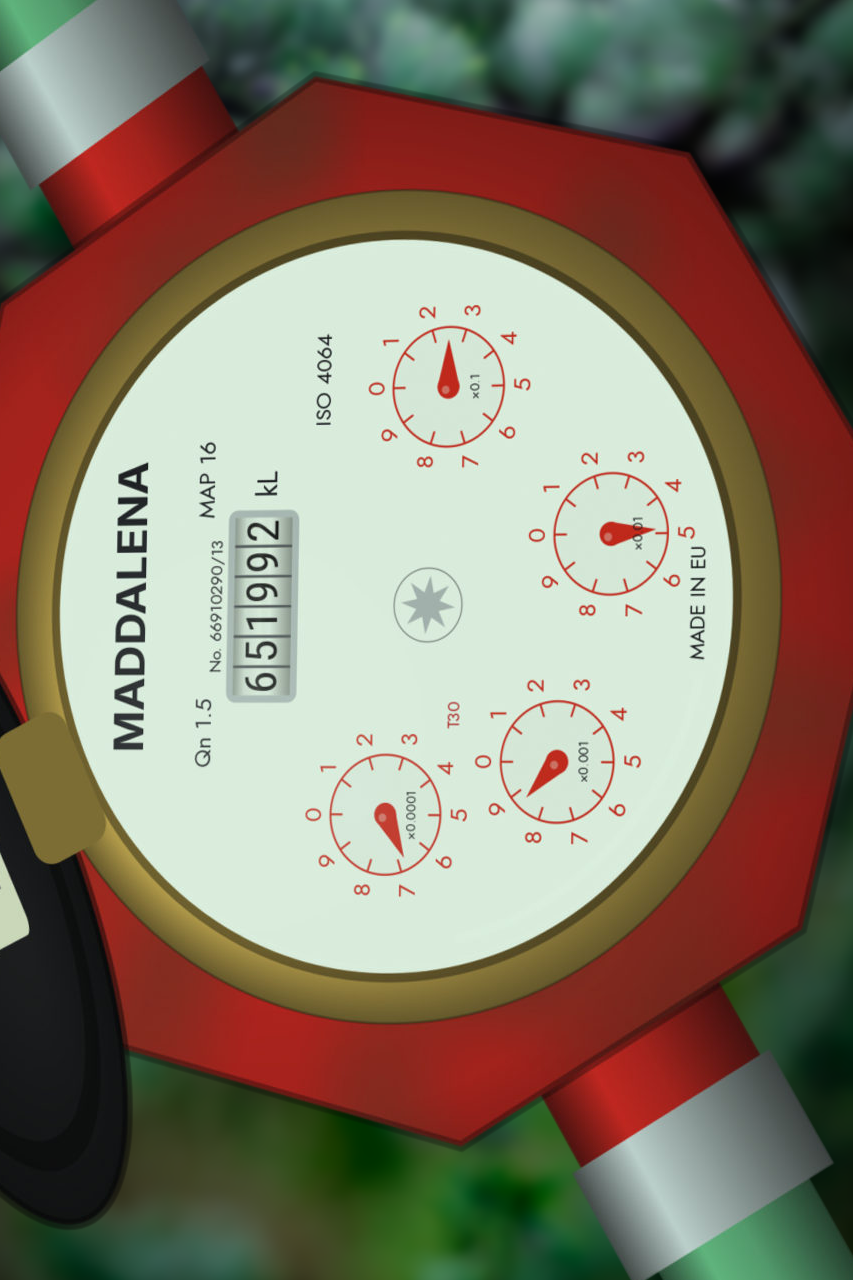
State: 651992.2486 kL
